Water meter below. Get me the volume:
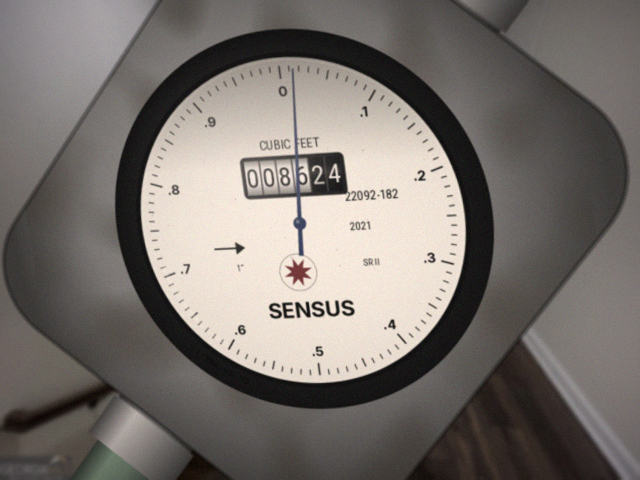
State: 8624.01 ft³
